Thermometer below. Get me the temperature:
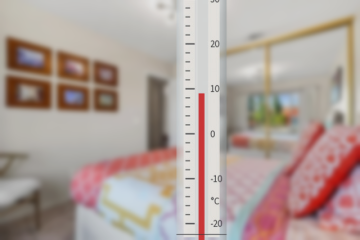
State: 9 °C
